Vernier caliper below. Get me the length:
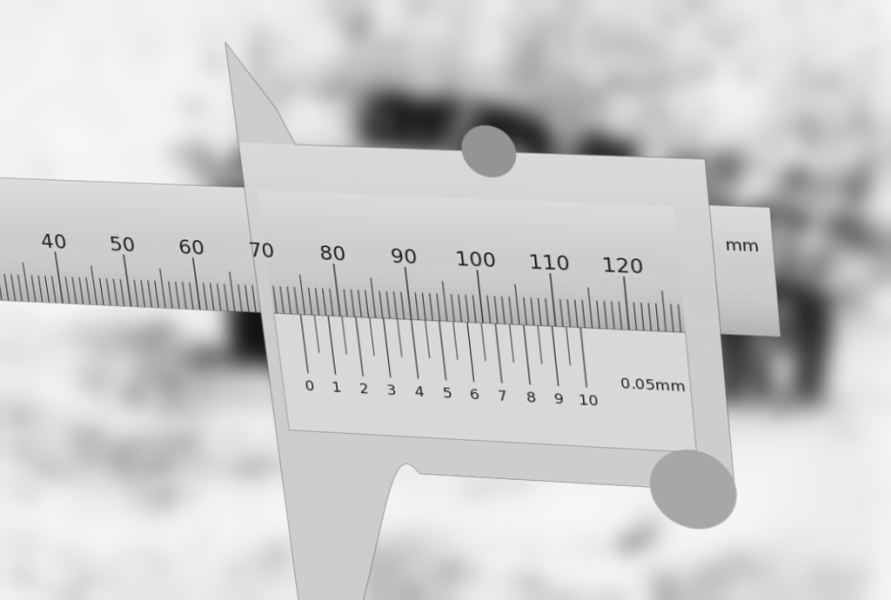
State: 74.4 mm
